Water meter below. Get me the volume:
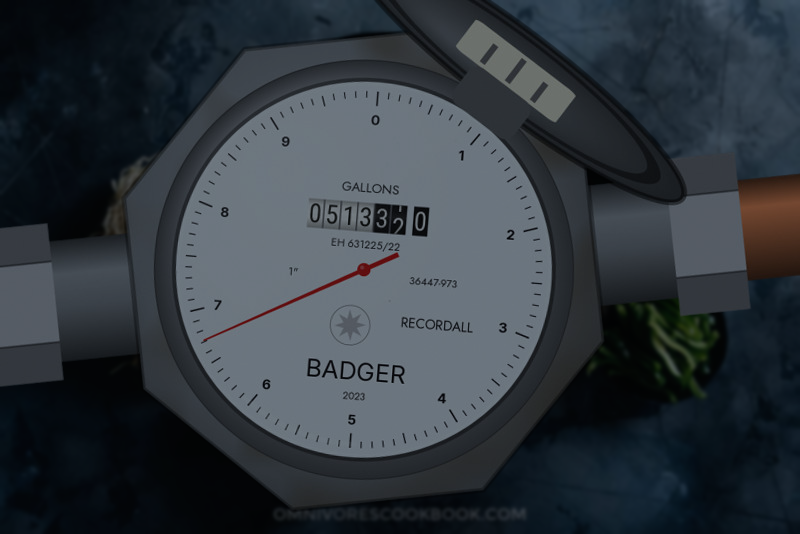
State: 513316.7 gal
